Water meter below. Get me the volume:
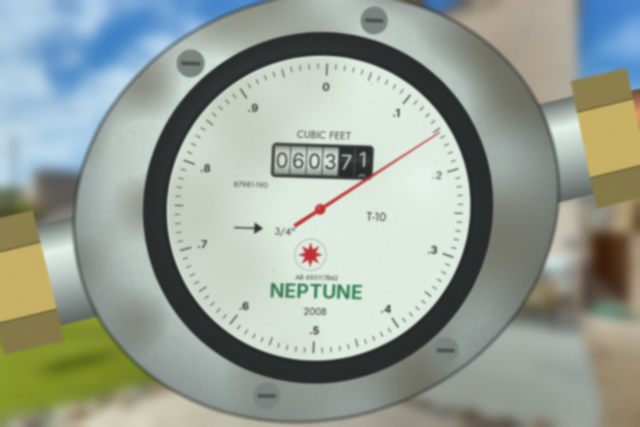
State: 60371.15 ft³
